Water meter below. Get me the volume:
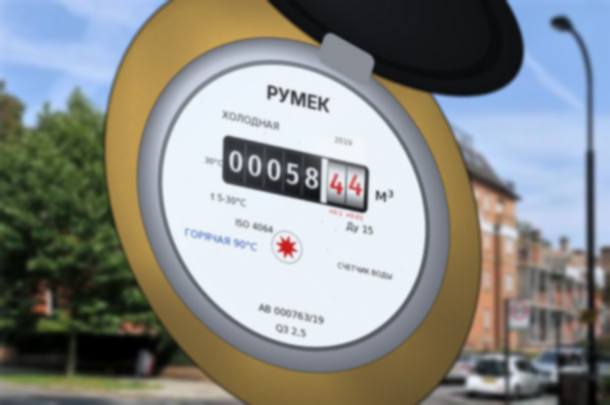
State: 58.44 m³
